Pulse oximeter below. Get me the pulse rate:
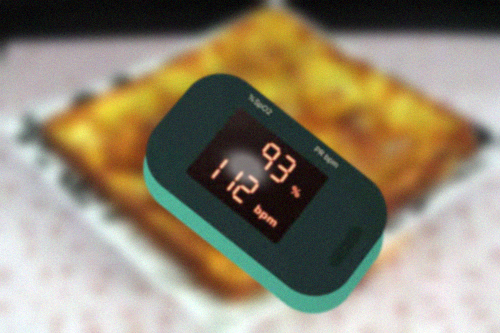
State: 112 bpm
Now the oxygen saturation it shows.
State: 93 %
